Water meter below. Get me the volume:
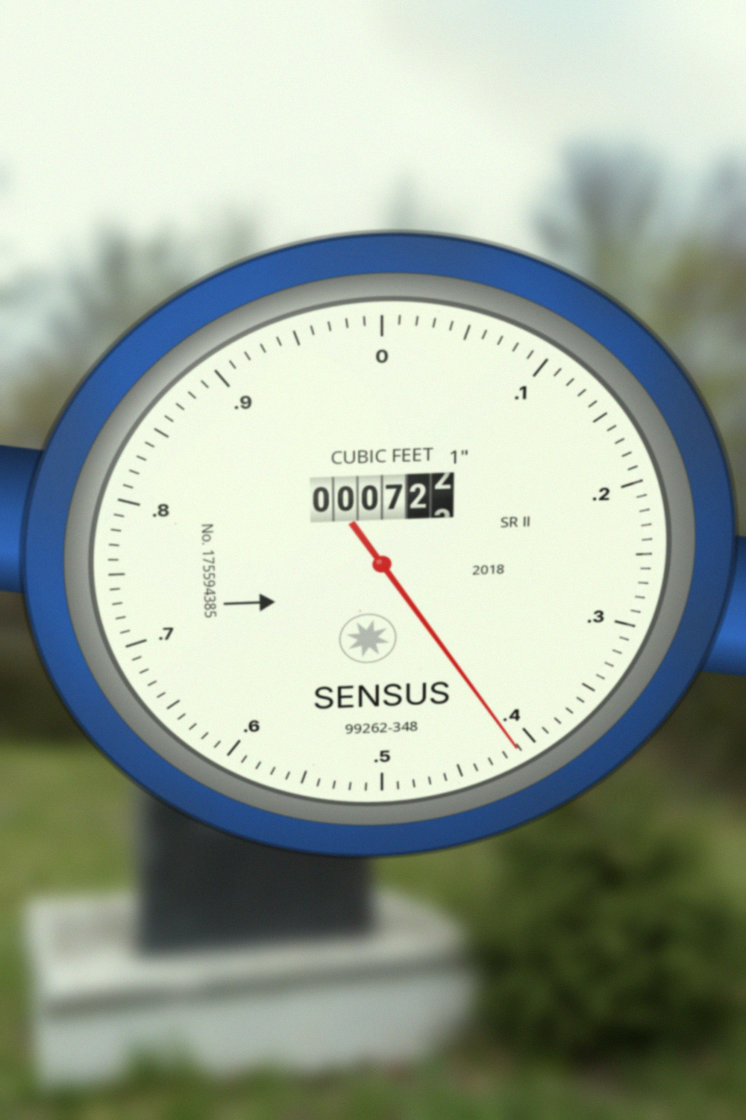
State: 722.41 ft³
